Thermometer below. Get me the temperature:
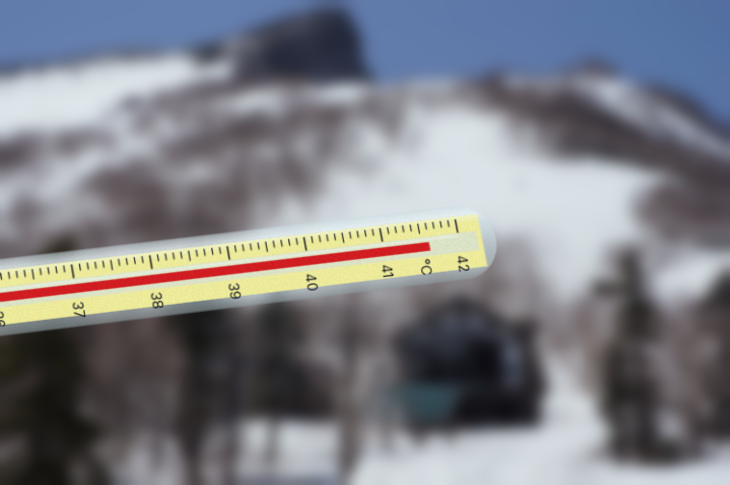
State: 41.6 °C
